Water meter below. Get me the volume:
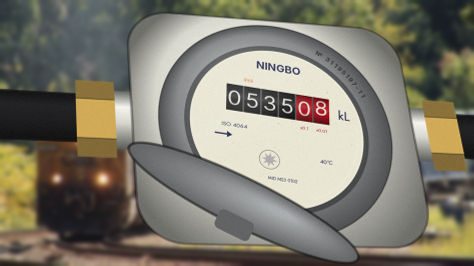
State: 535.08 kL
